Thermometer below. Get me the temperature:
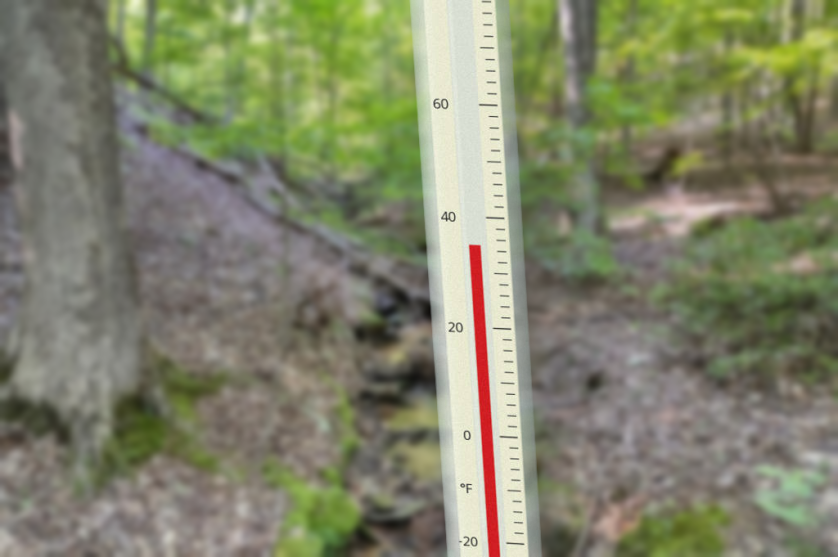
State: 35 °F
